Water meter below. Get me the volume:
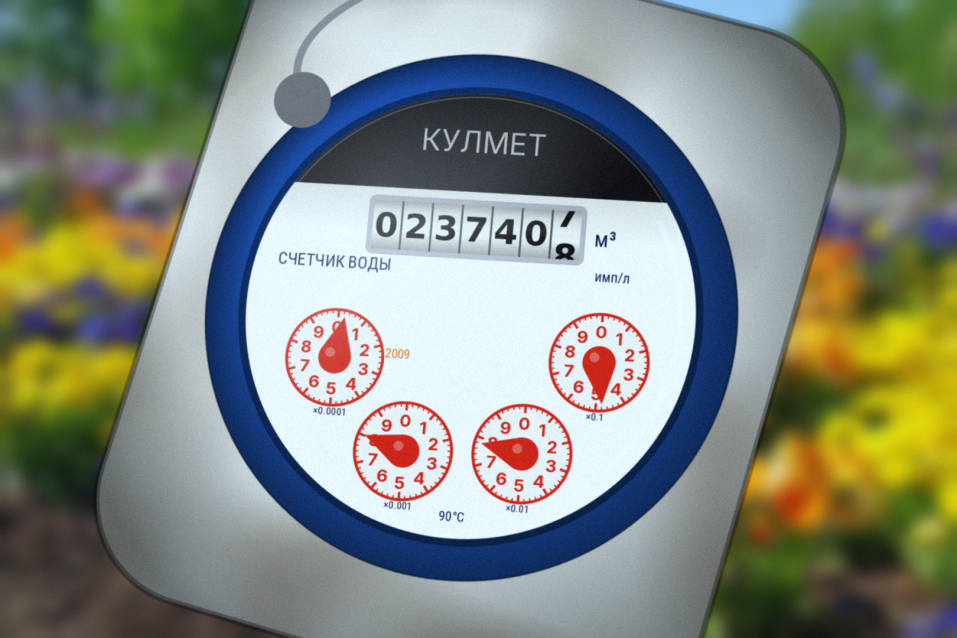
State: 237407.4780 m³
